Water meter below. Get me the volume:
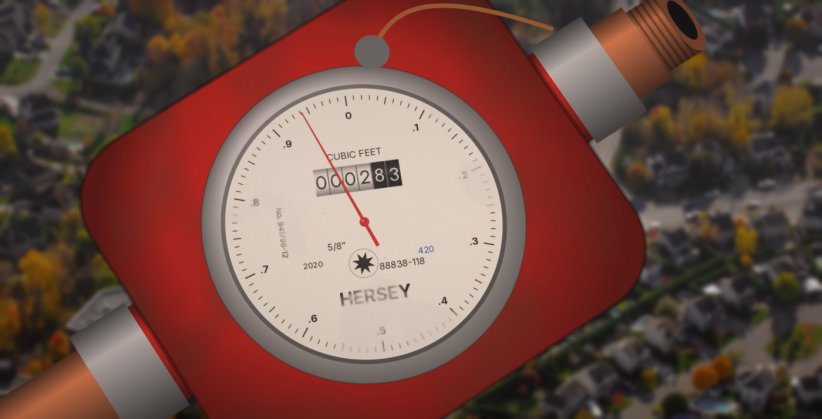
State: 282.94 ft³
